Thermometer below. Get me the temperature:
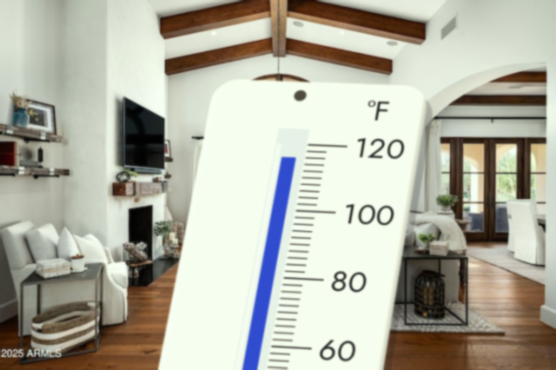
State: 116 °F
